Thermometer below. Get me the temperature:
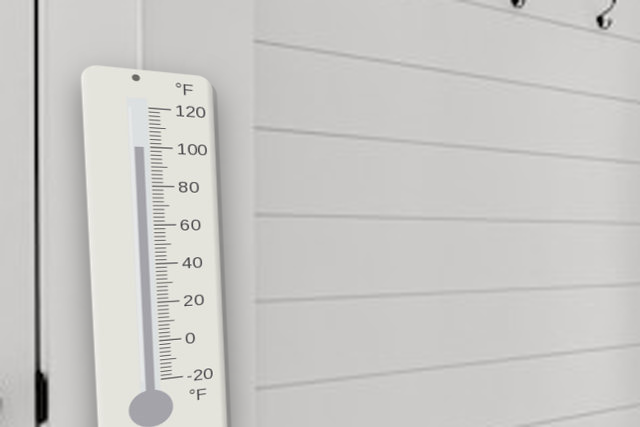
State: 100 °F
